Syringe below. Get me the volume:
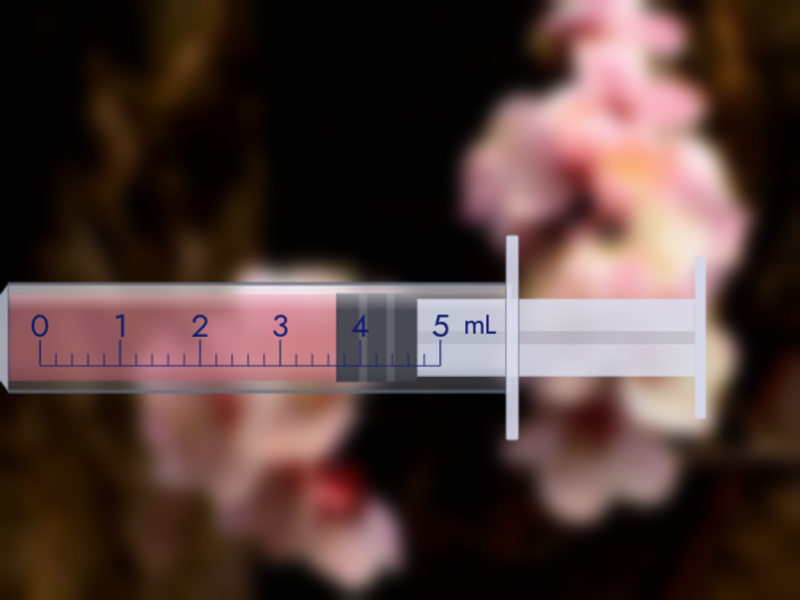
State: 3.7 mL
